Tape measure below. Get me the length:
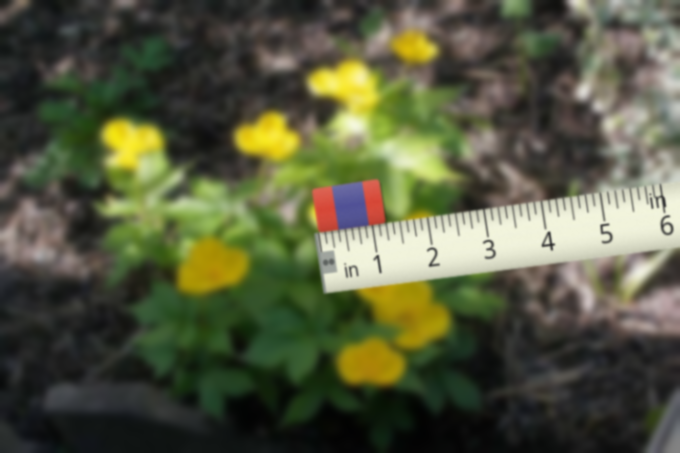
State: 1.25 in
